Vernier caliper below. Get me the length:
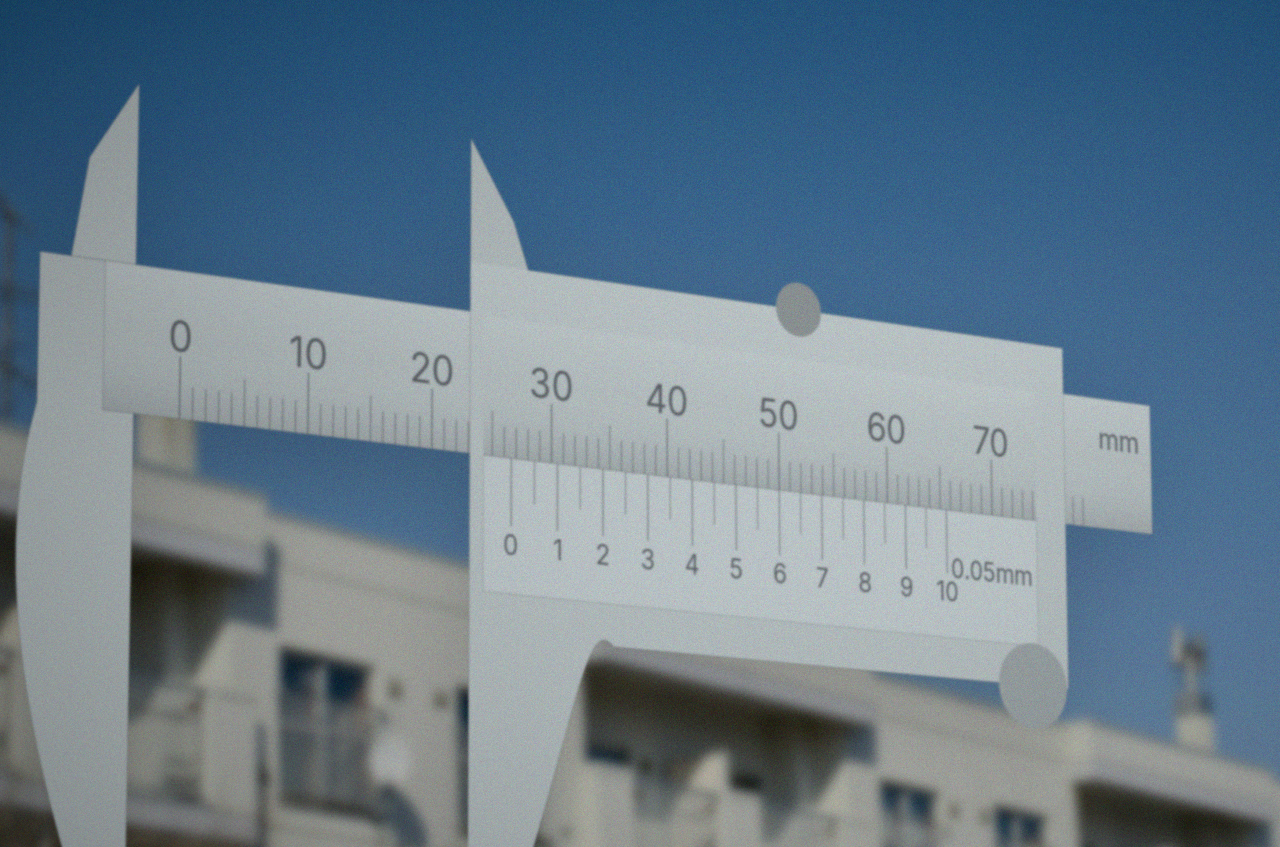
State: 26.6 mm
